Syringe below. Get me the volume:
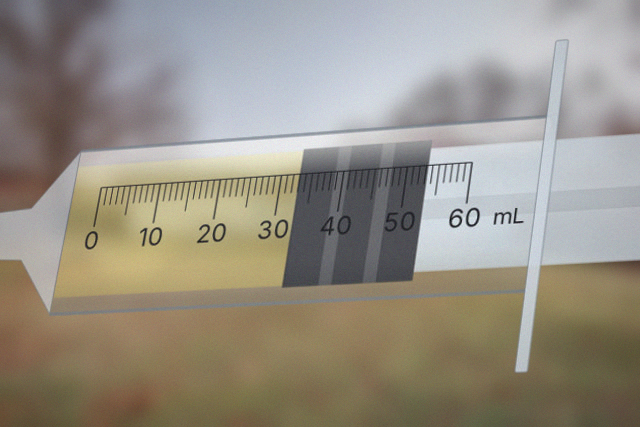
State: 33 mL
